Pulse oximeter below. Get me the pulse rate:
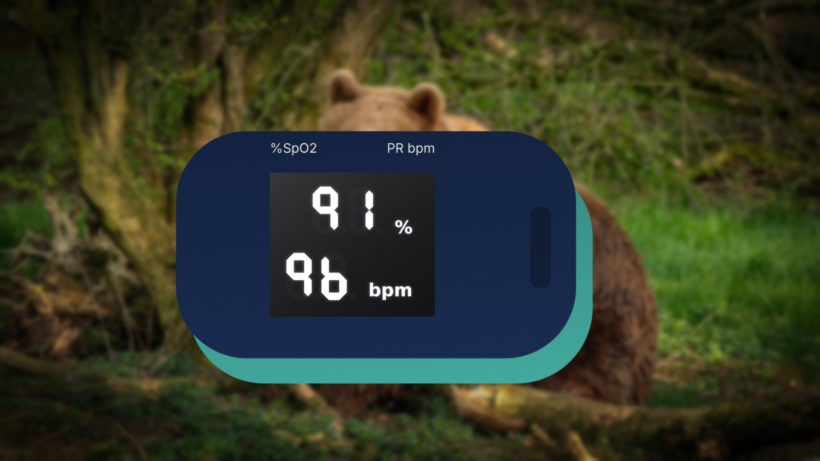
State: 96 bpm
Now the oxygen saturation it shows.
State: 91 %
